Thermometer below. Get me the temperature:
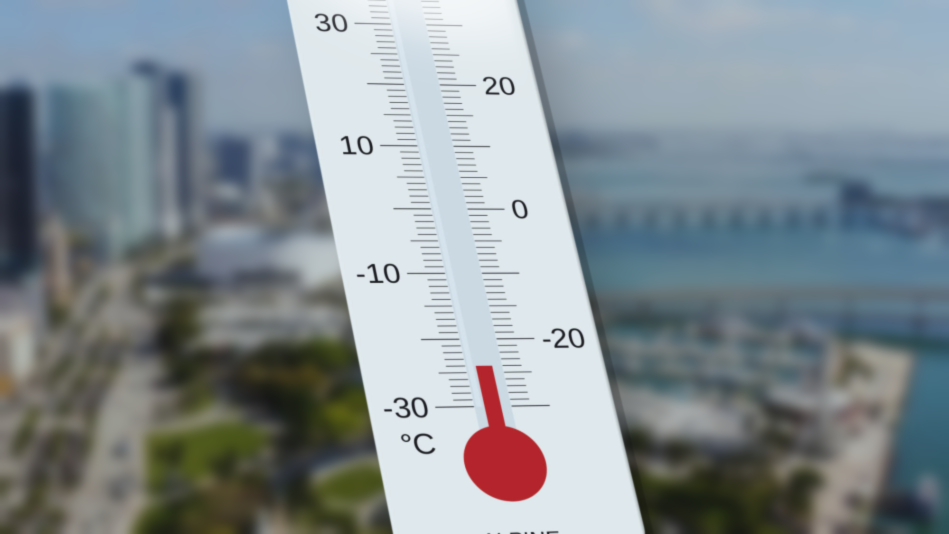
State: -24 °C
